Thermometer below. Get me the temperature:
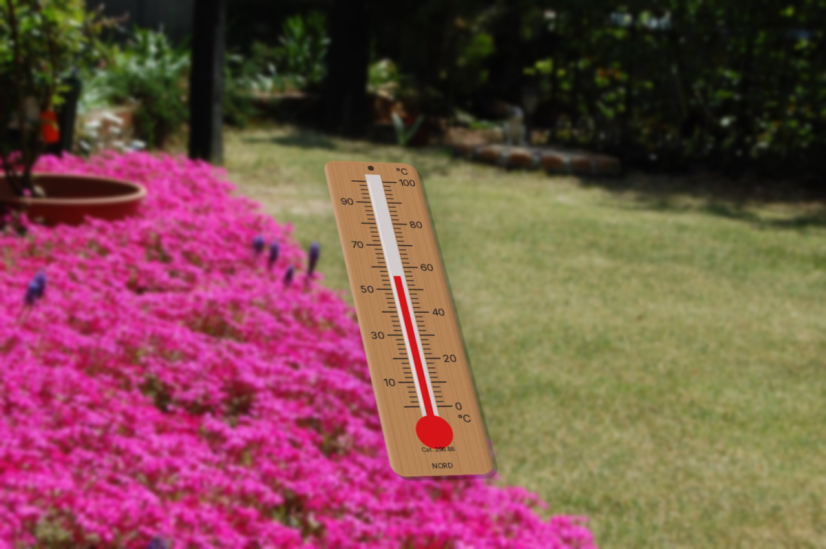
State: 56 °C
